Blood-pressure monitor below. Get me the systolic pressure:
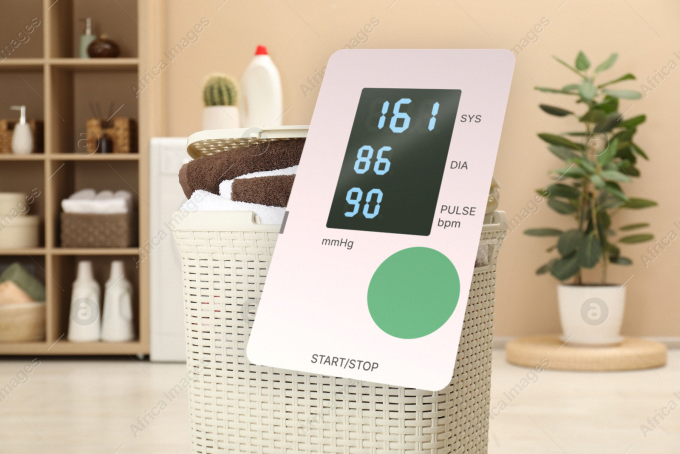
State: 161 mmHg
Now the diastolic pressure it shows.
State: 86 mmHg
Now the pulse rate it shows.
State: 90 bpm
